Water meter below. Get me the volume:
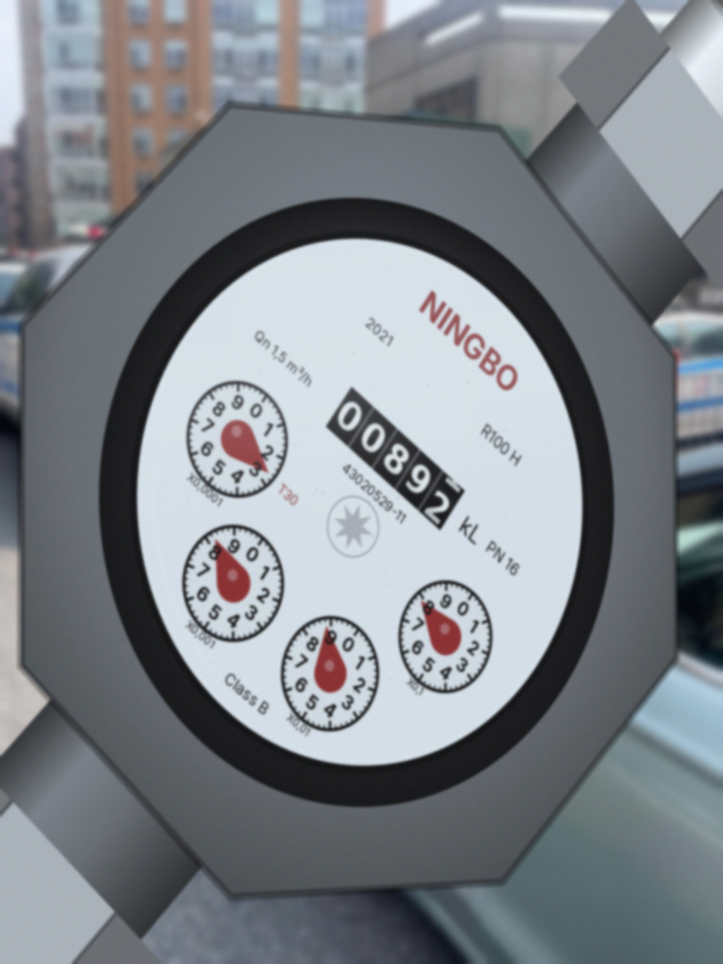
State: 891.7882 kL
